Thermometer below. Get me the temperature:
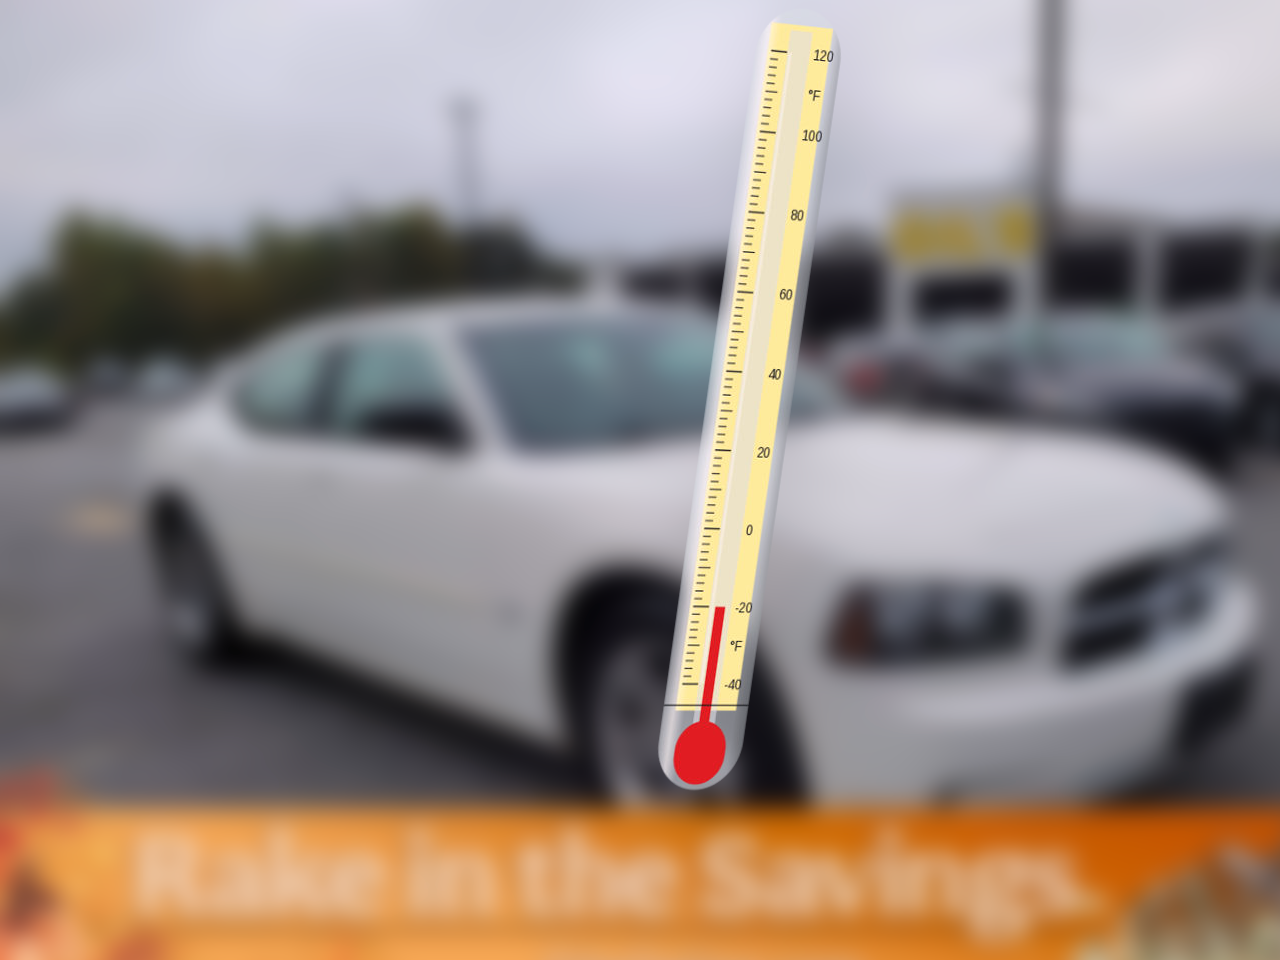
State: -20 °F
